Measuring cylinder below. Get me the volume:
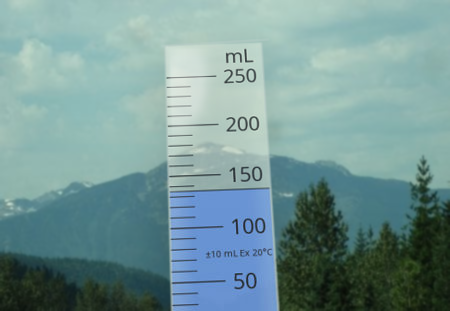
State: 135 mL
